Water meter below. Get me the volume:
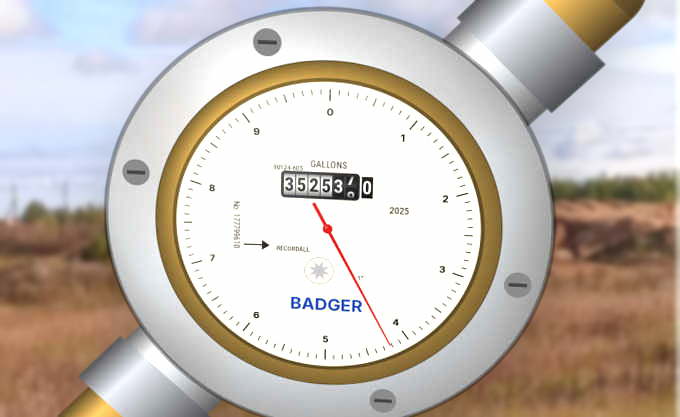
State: 3525374.2 gal
